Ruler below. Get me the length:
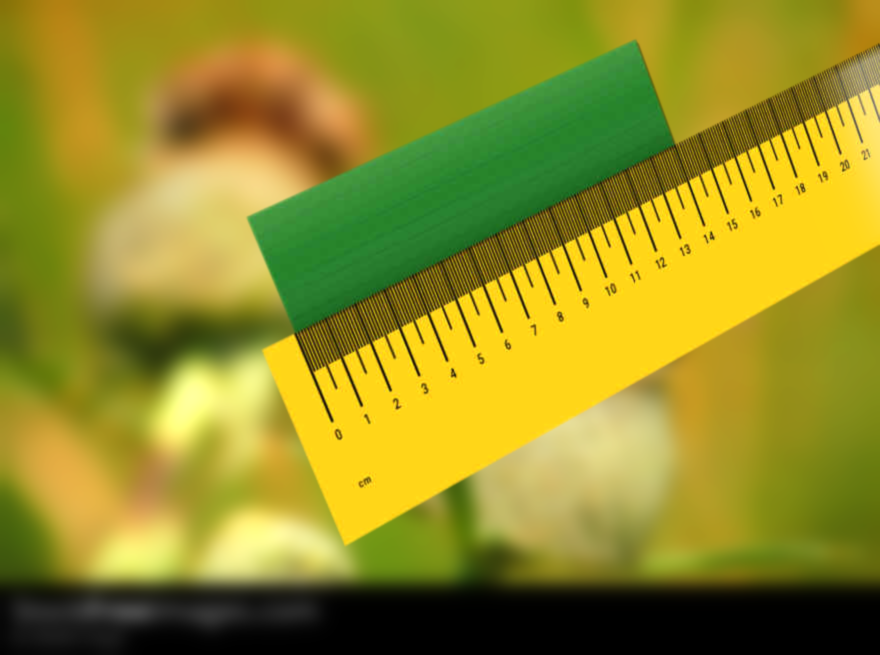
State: 14 cm
